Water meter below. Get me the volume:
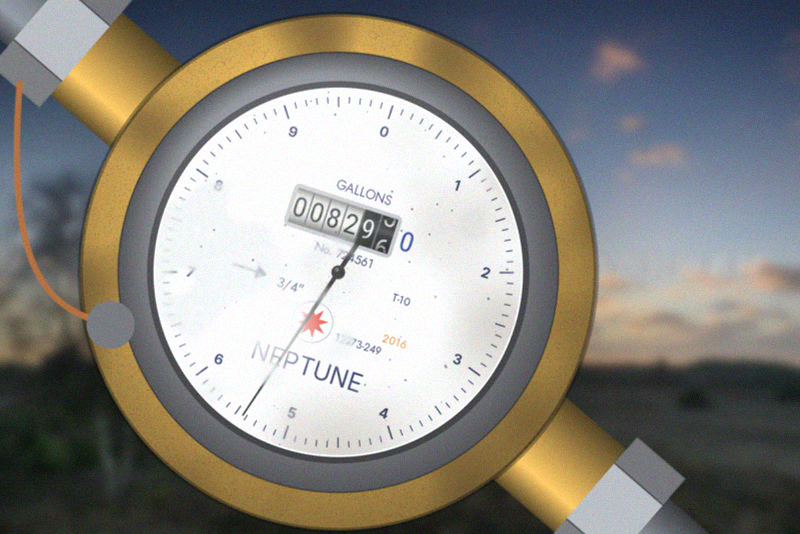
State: 82955.4 gal
